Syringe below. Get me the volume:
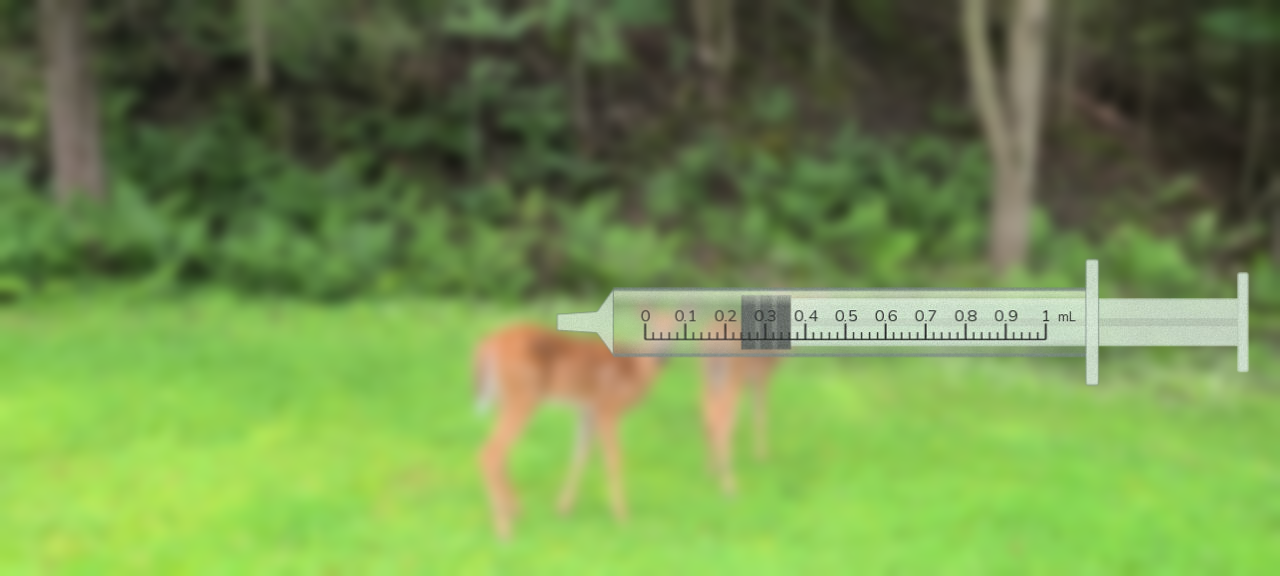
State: 0.24 mL
